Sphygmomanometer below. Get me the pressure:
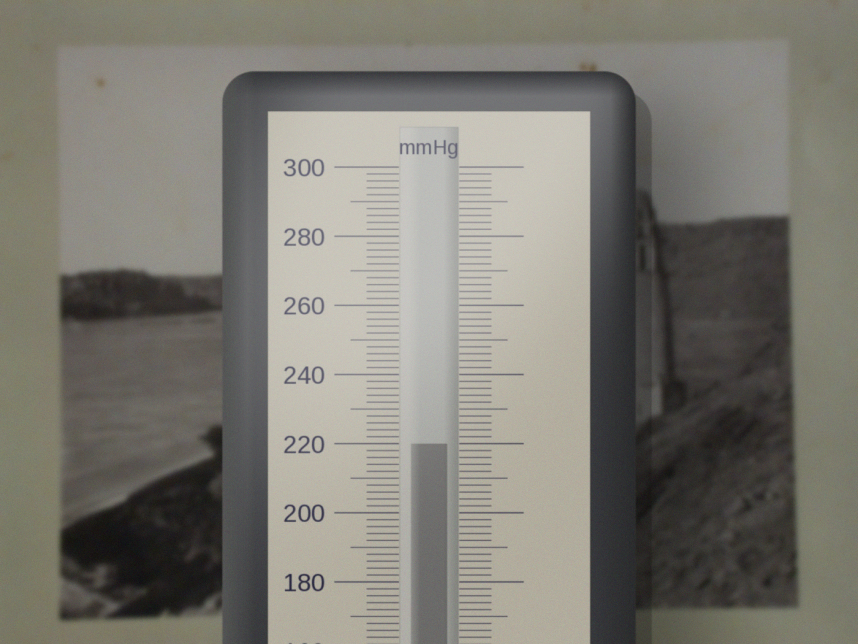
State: 220 mmHg
